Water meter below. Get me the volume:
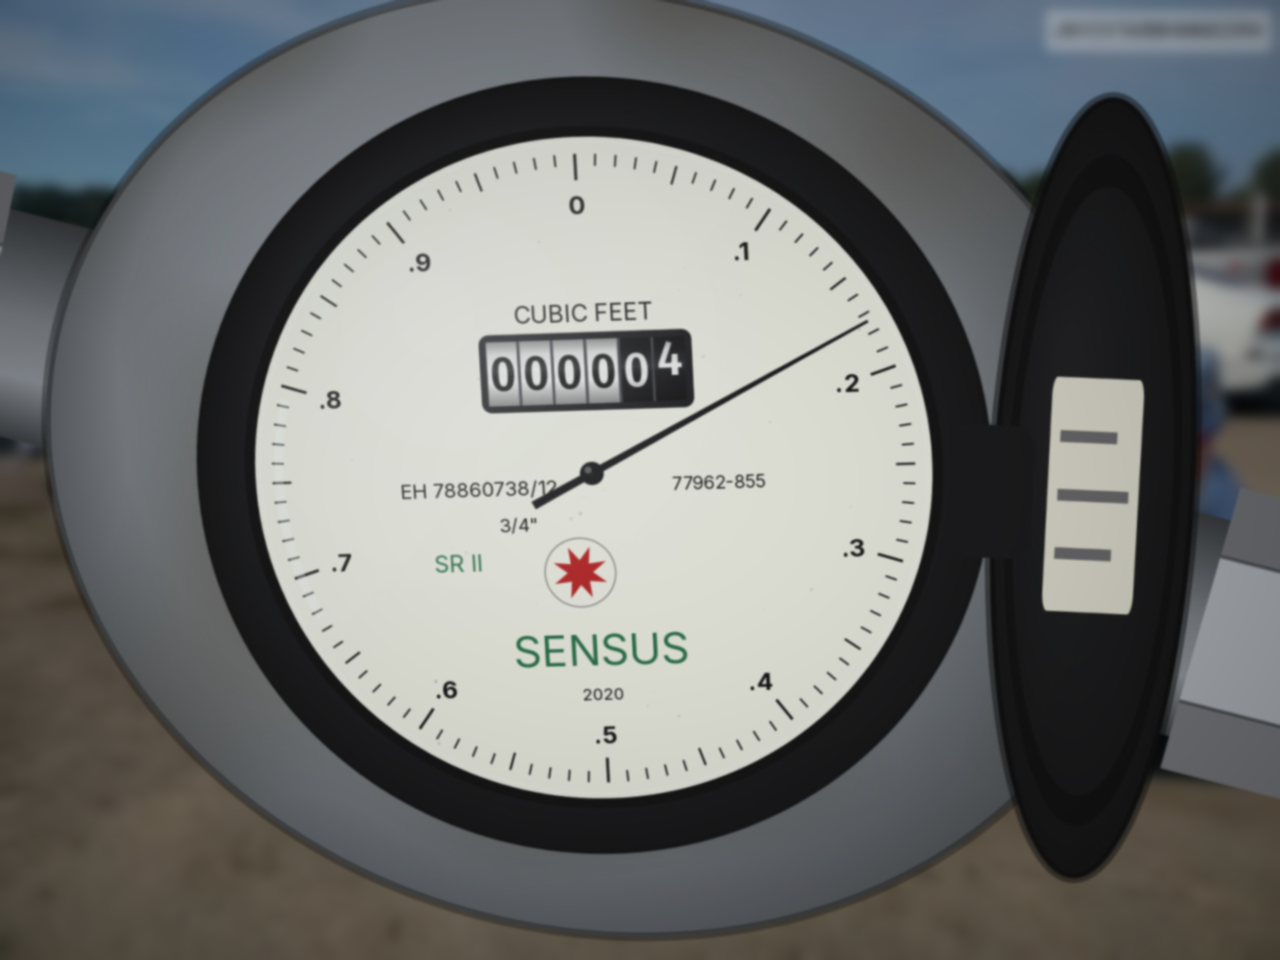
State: 4.17 ft³
